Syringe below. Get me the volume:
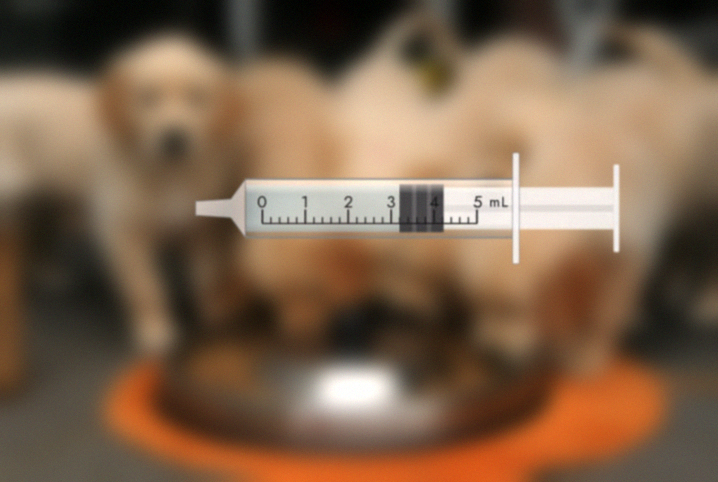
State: 3.2 mL
